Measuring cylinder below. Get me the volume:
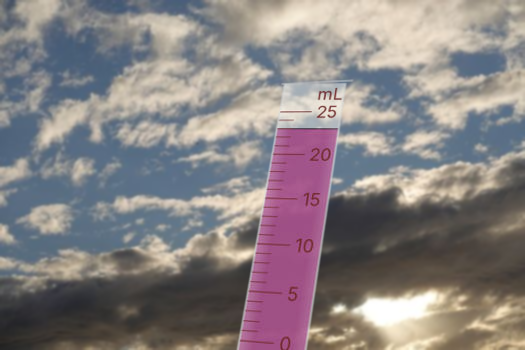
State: 23 mL
